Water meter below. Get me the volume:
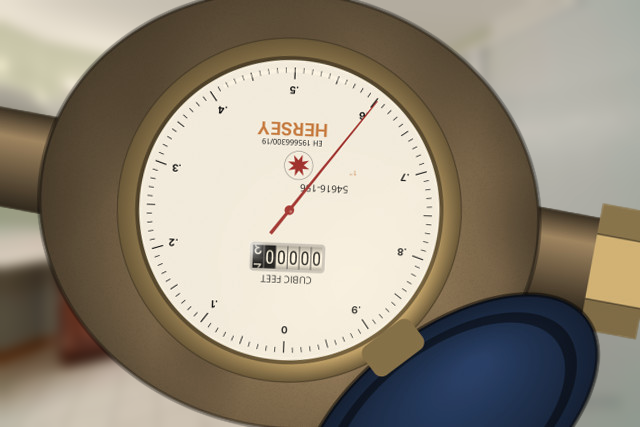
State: 2.60 ft³
